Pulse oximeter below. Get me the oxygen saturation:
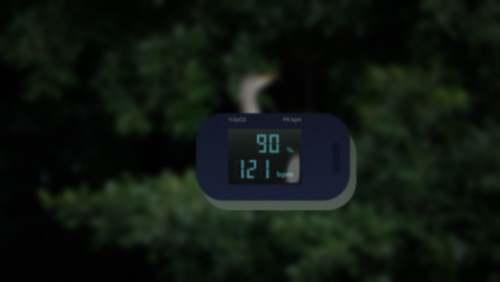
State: 90 %
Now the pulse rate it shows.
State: 121 bpm
